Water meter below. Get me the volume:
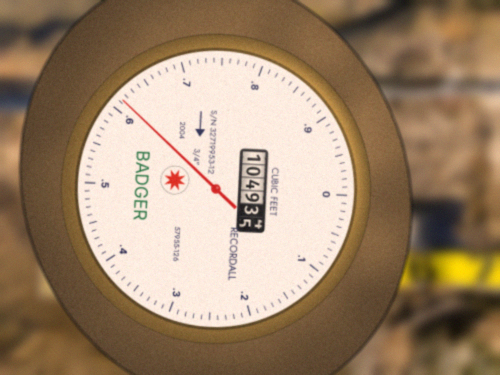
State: 104934.61 ft³
